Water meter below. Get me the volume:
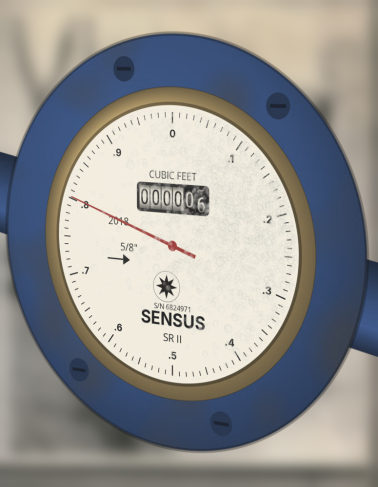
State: 5.80 ft³
